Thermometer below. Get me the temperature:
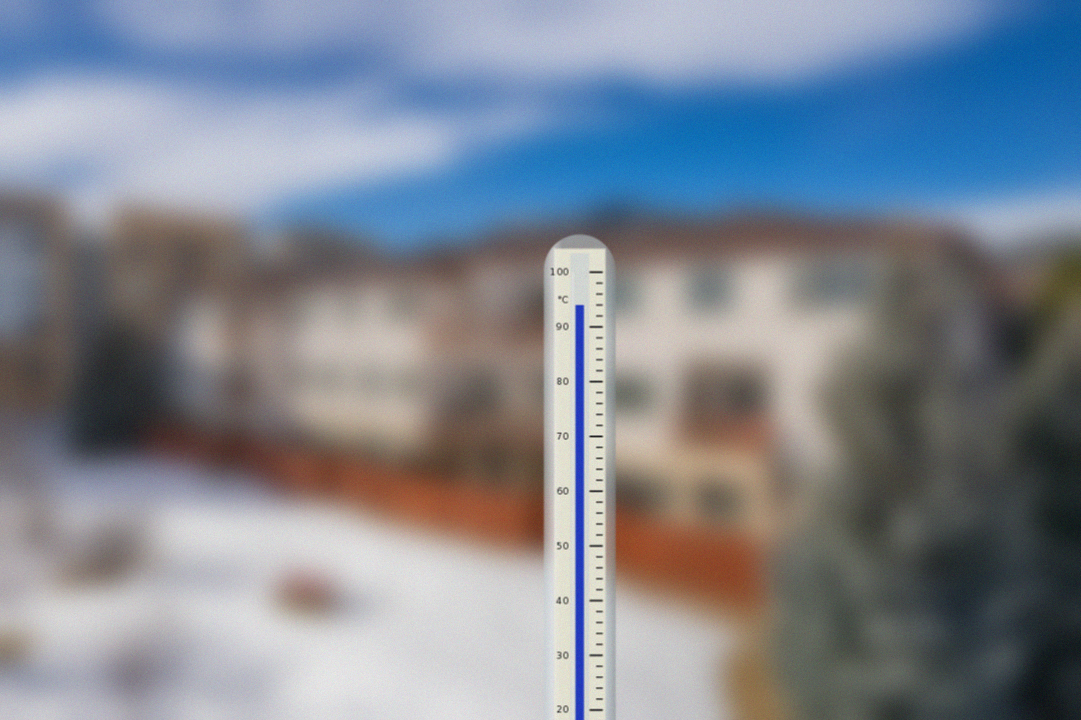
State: 94 °C
